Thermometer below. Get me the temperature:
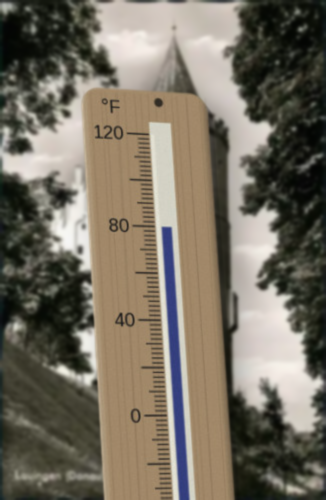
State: 80 °F
